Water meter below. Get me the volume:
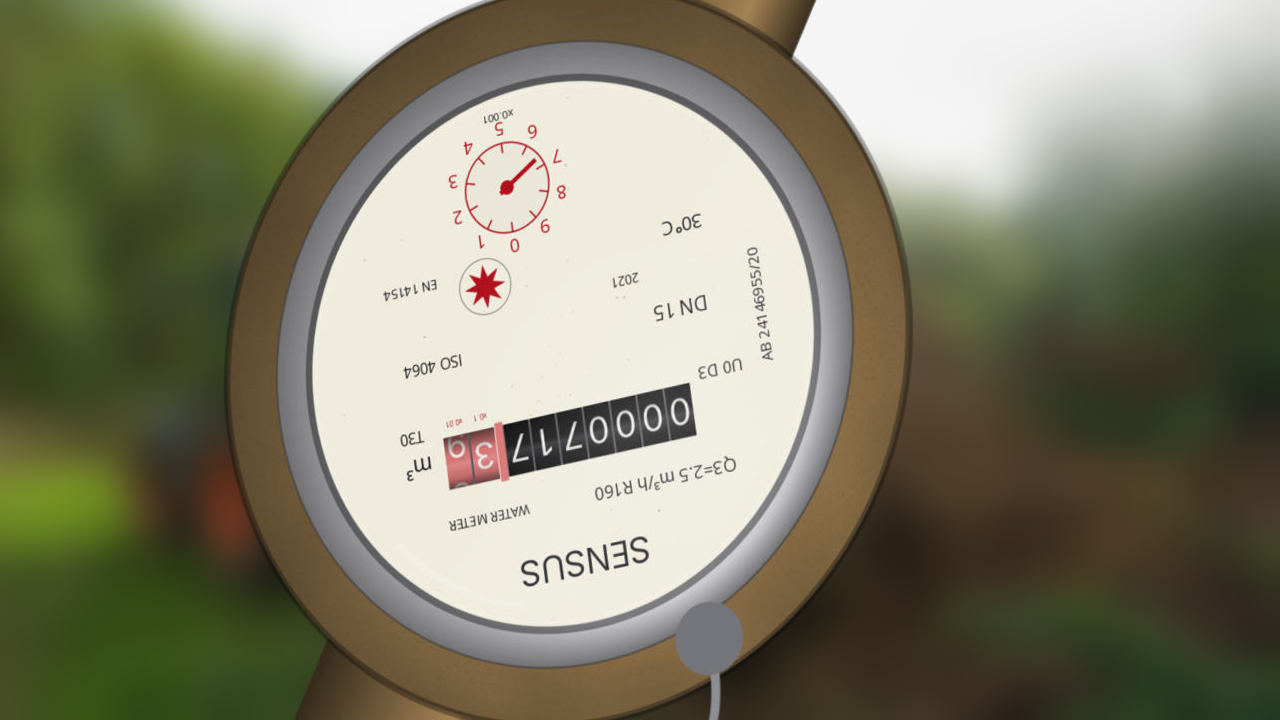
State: 717.386 m³
